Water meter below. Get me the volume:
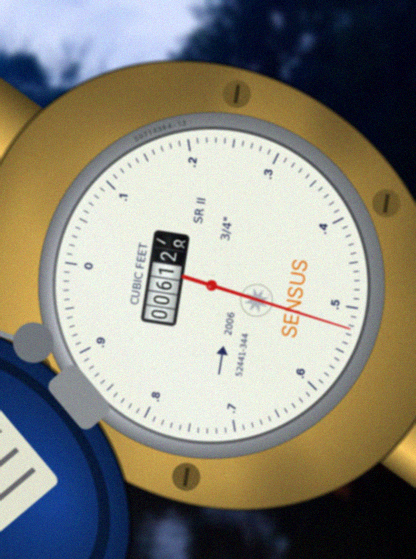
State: 6127.52 ft³
